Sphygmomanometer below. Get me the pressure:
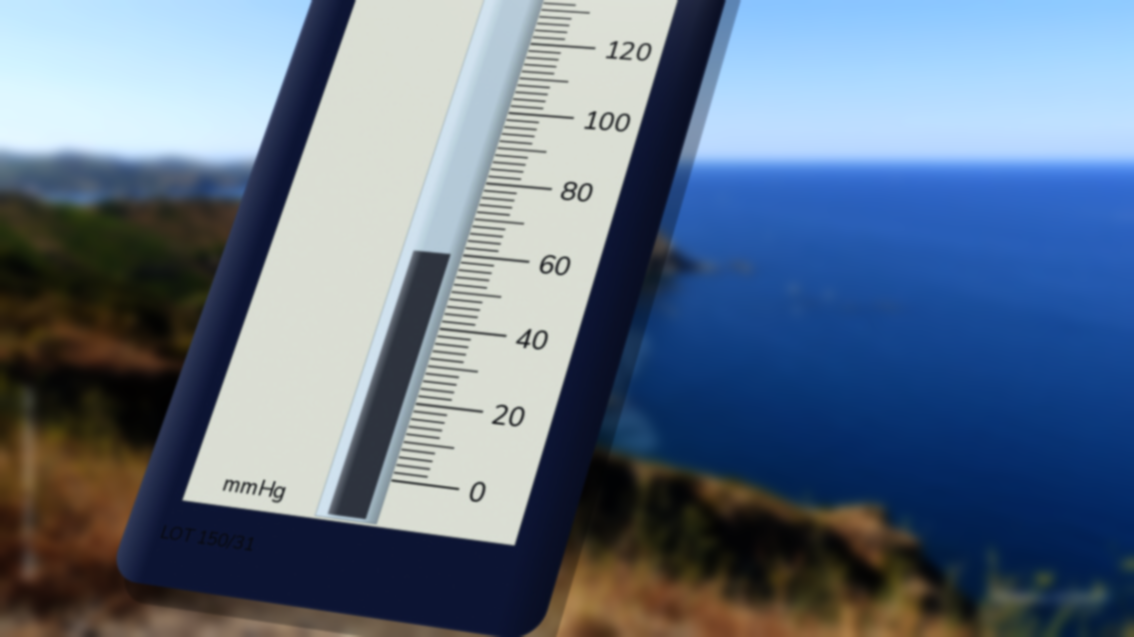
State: 60 mmHg
